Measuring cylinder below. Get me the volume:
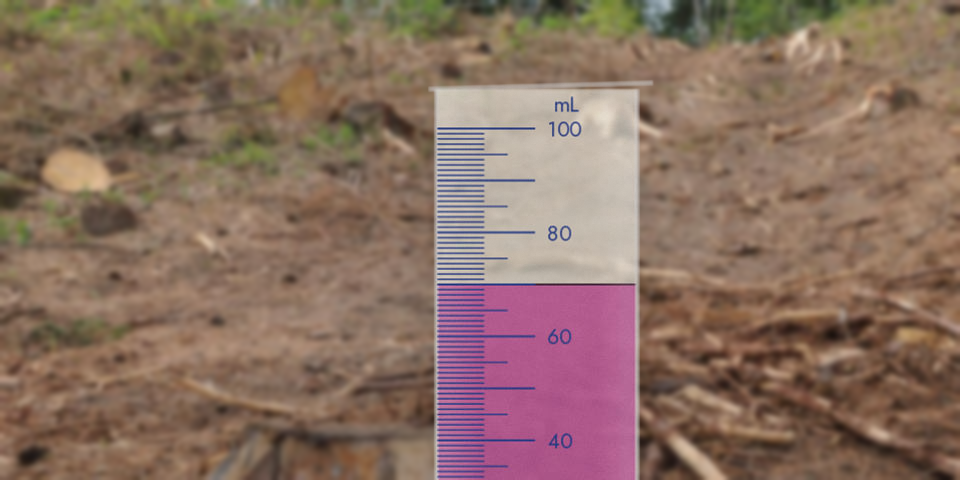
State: 70 mL
